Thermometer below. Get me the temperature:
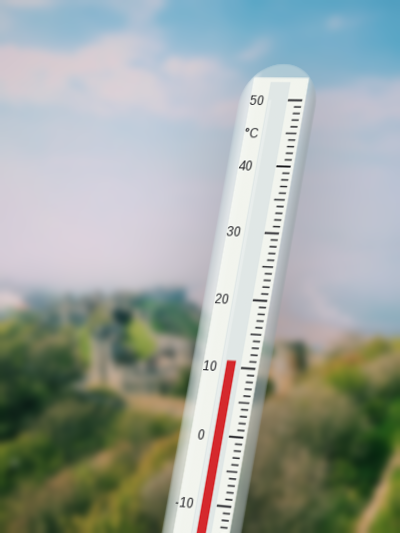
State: 11 °C
